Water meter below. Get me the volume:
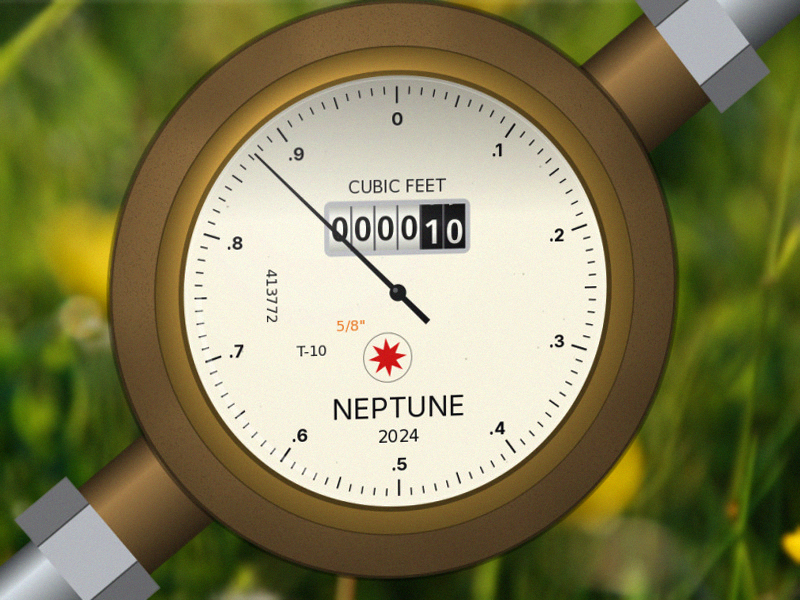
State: 9.87 ft³
